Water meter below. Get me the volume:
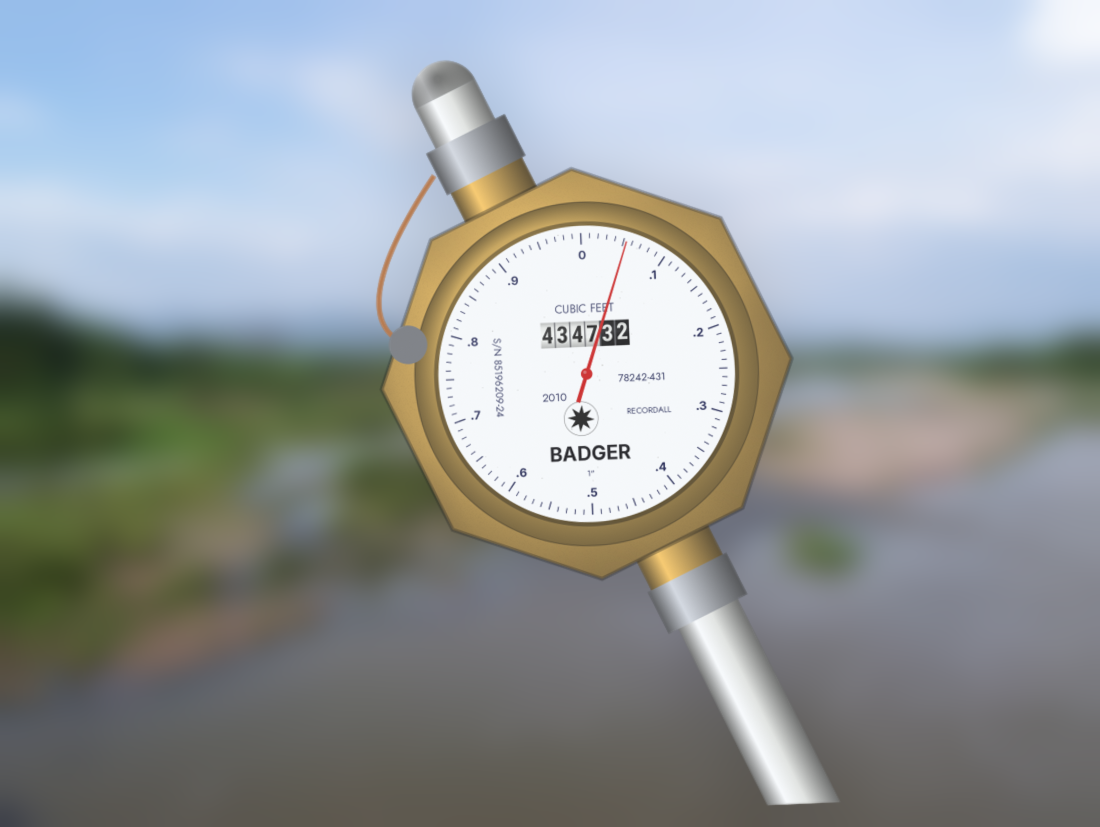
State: 434732.05 ft³
